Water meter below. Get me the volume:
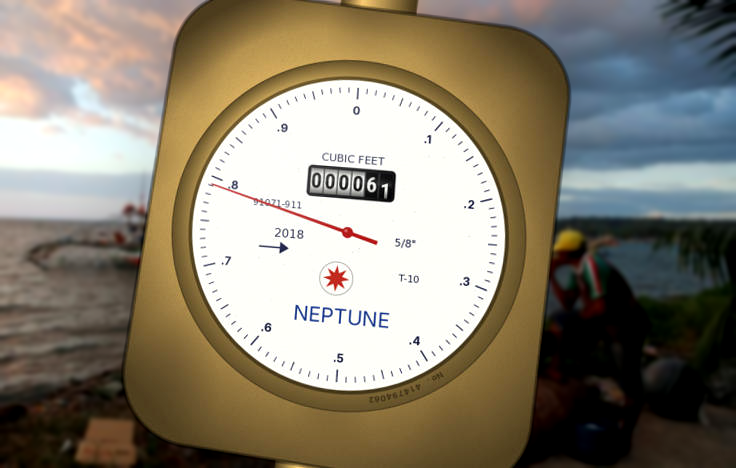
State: 60.79 ft³
